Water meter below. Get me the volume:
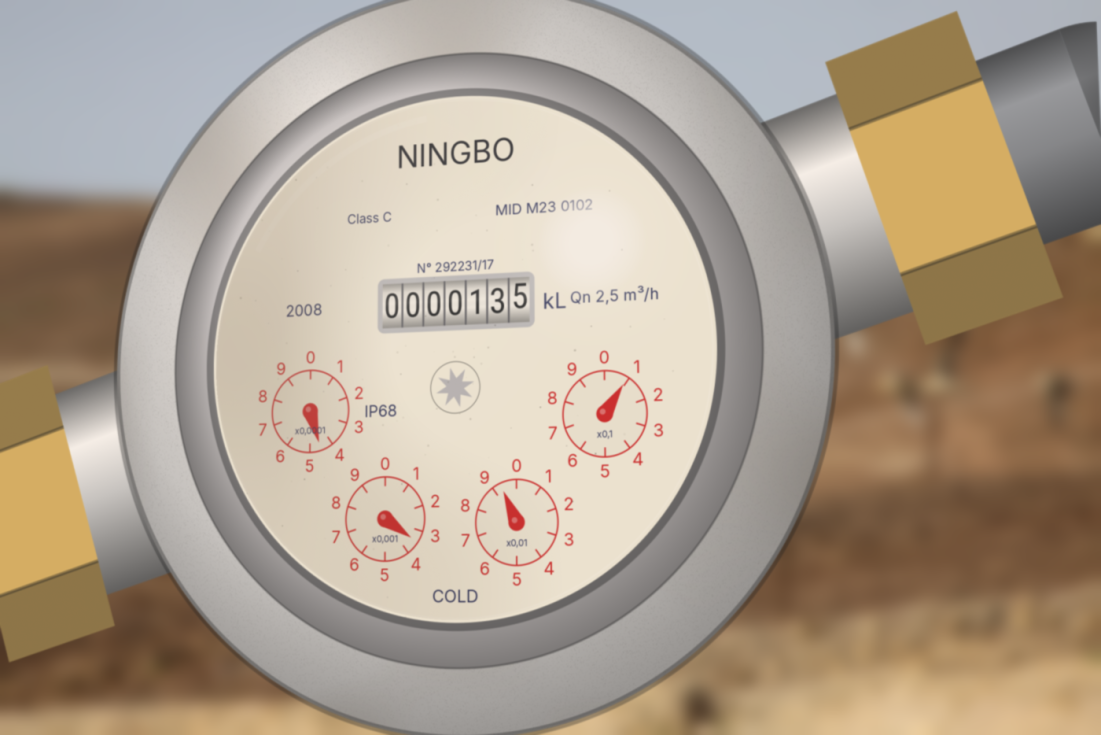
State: 135.0934 kL
